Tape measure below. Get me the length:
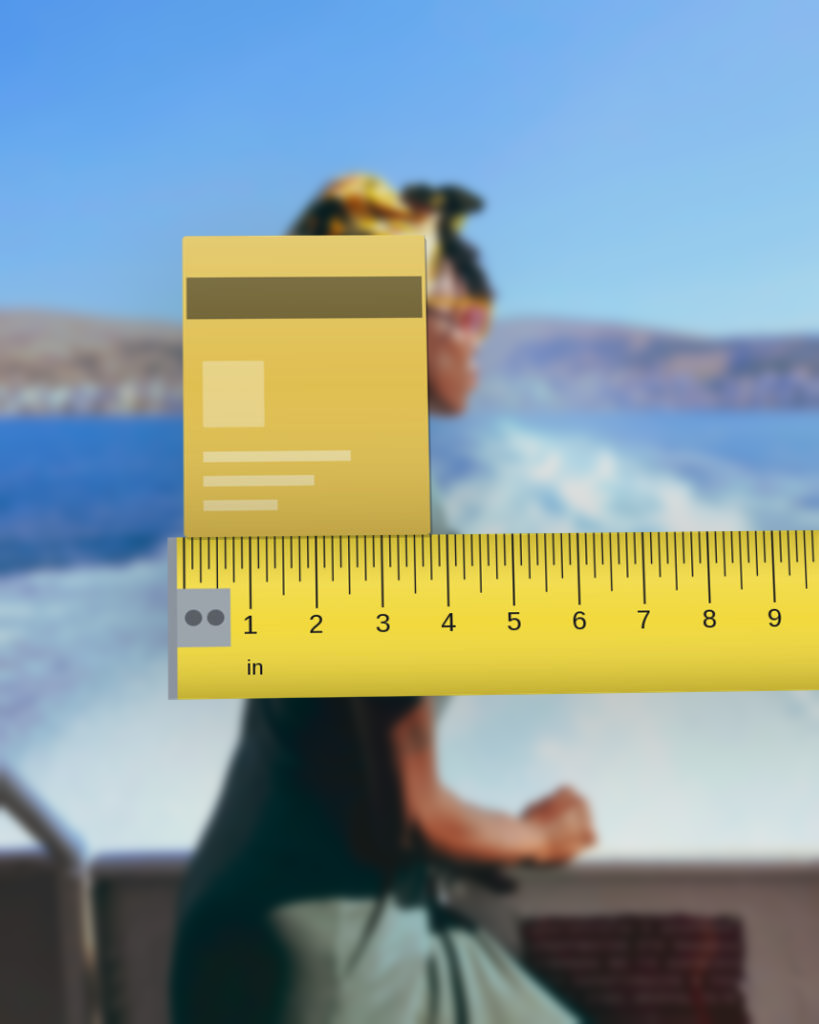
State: 3.75 in
